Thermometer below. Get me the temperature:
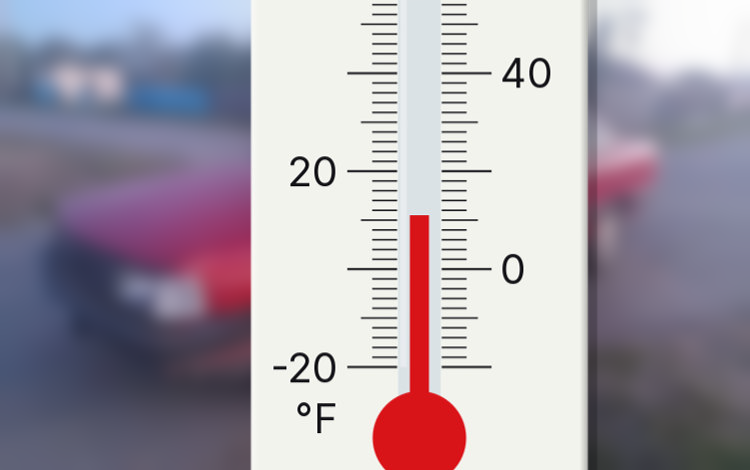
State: 11 °F
